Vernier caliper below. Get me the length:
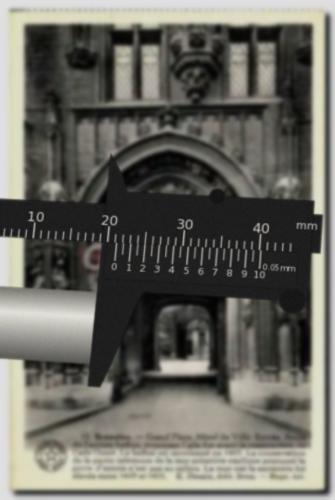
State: 21.2 mm
